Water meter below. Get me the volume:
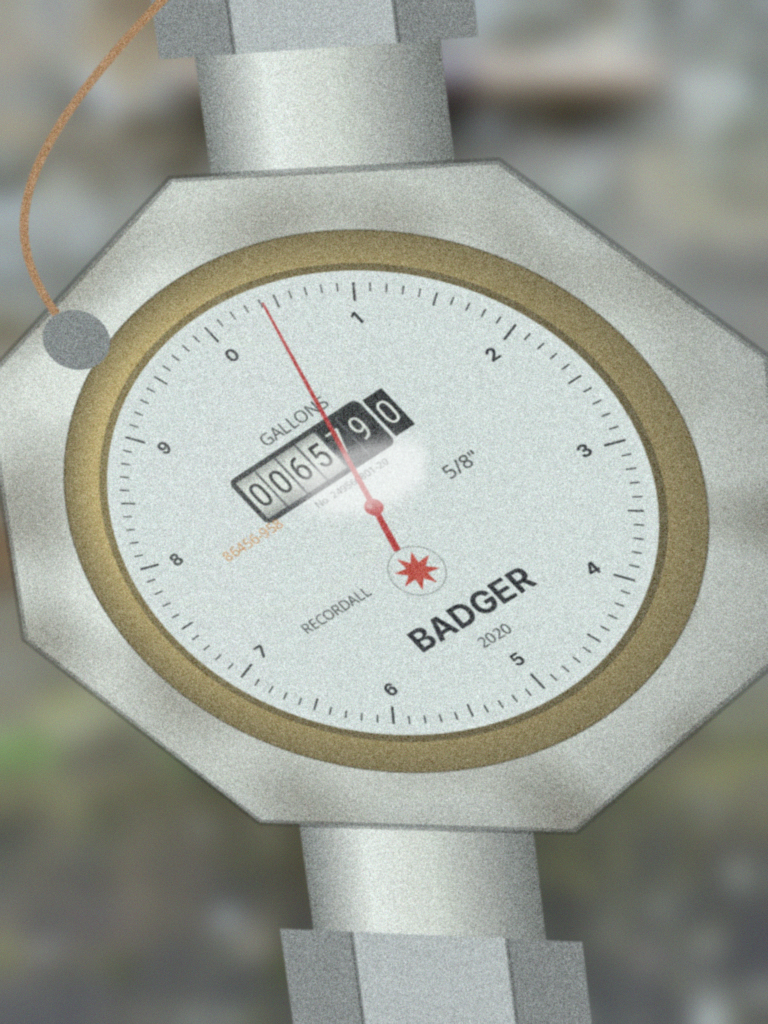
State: 65790.4 gal
